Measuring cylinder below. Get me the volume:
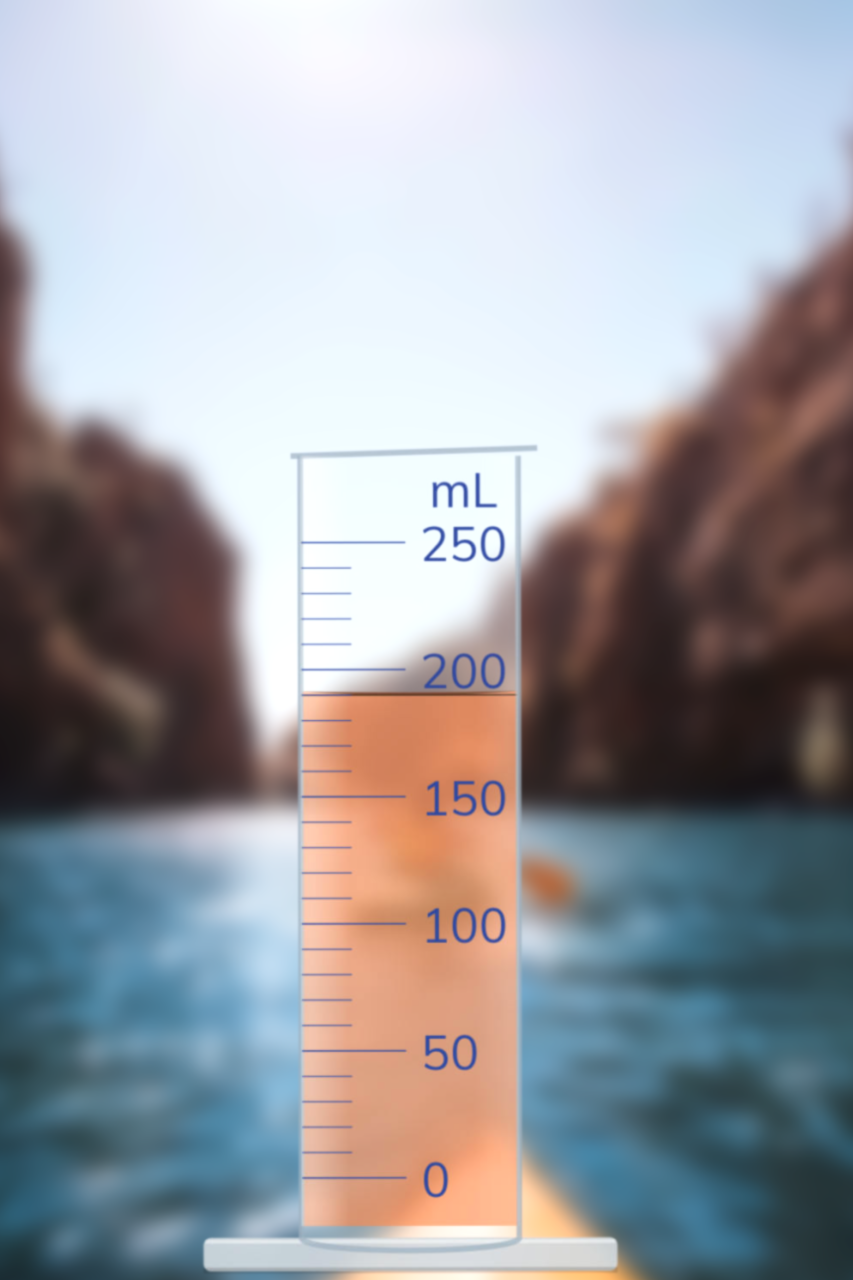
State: 190 mL
